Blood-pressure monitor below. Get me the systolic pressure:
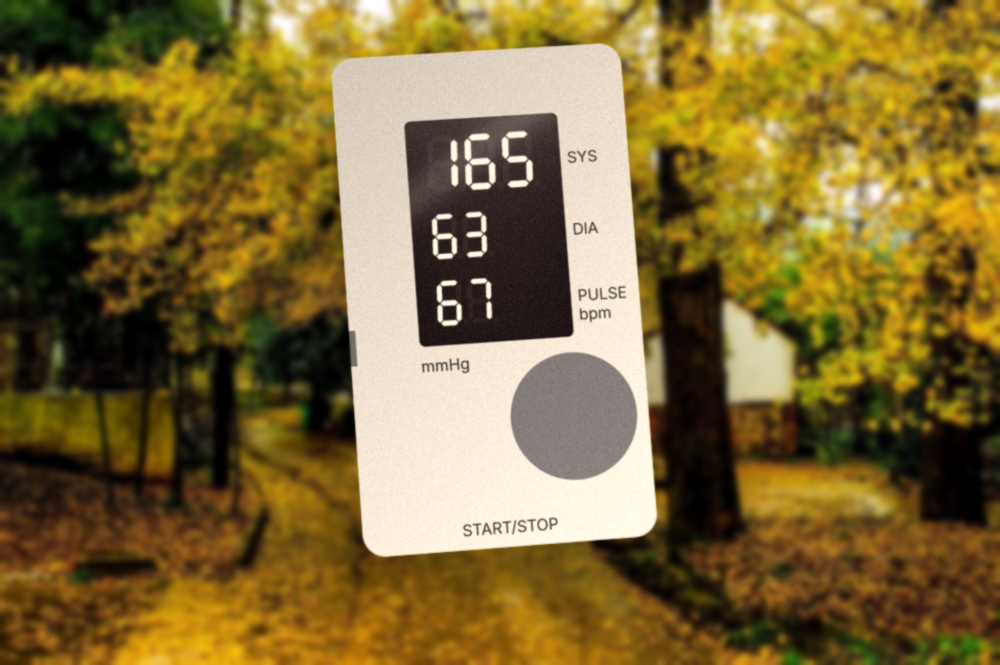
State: 165 mmHg
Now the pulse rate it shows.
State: 67 bpm
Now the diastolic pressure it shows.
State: 63 mmHg
